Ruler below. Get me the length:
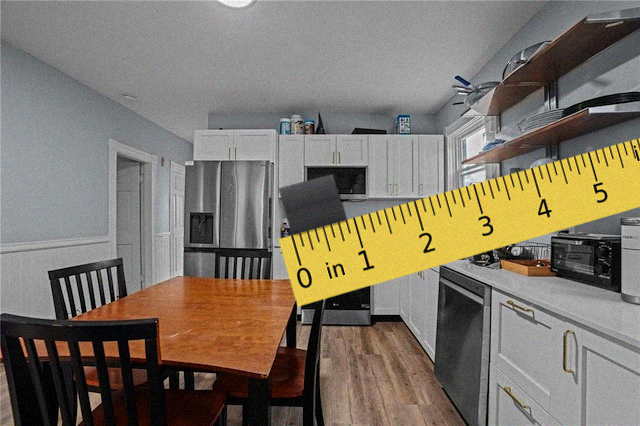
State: 0.875 in
